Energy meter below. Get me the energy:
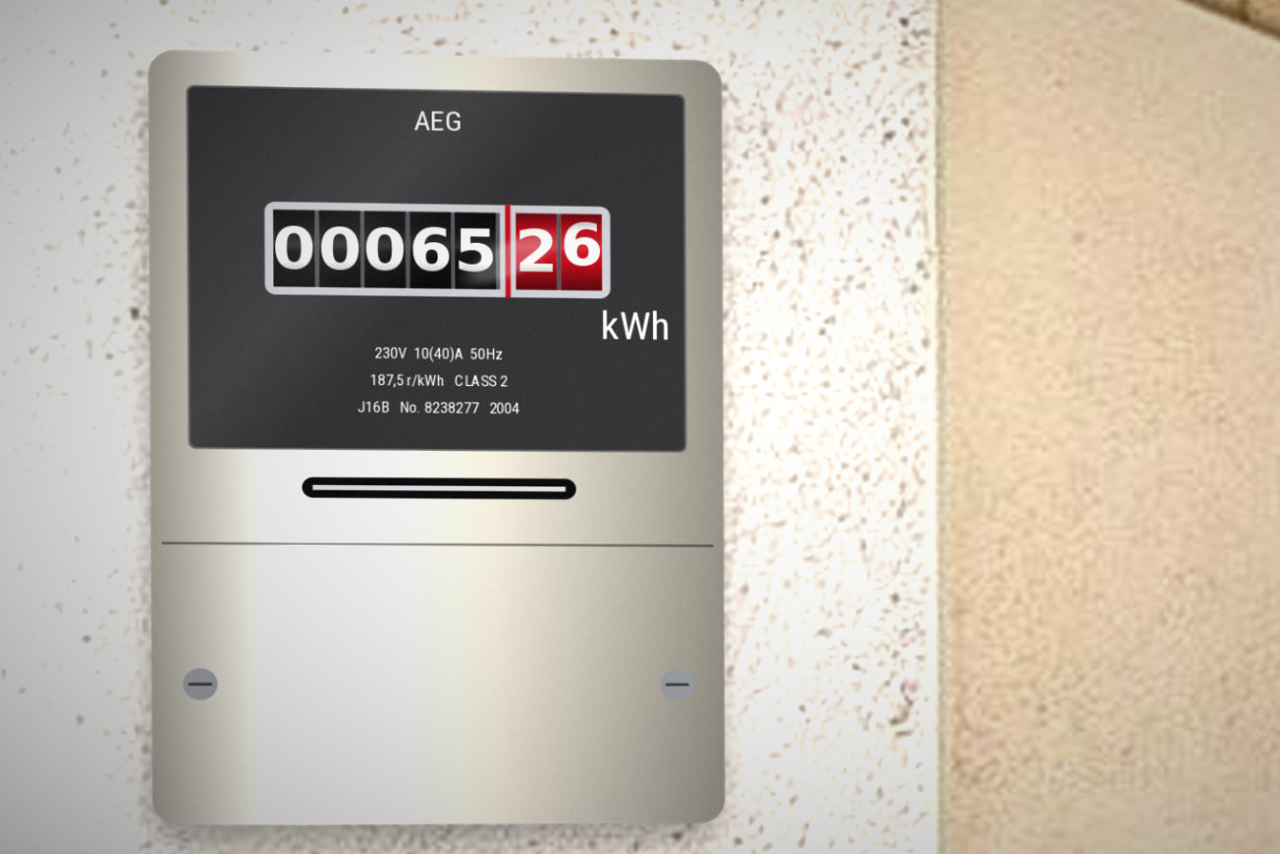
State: 65.26 kWh
